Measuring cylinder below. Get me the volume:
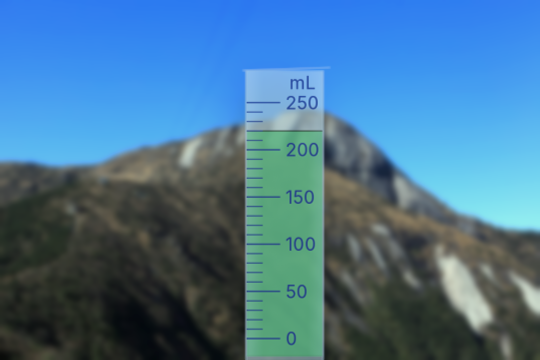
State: 220 mL
